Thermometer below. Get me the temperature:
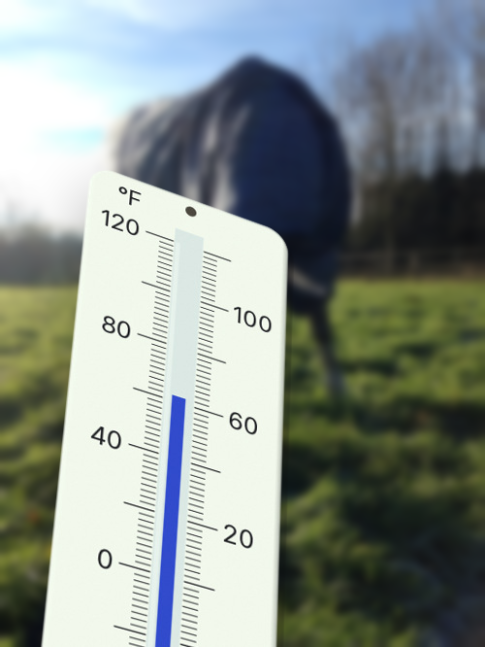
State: 62 °F
